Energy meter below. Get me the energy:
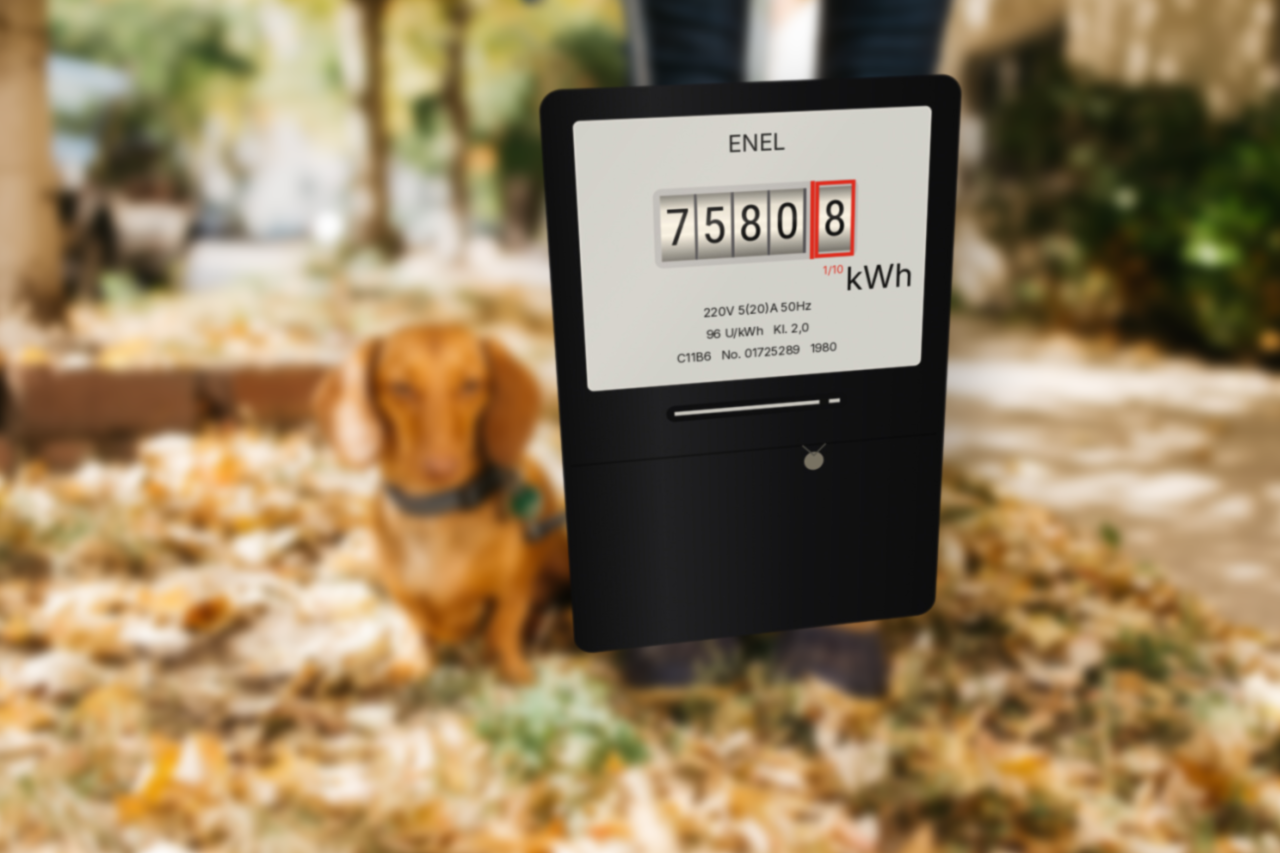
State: 7580.8 kWh
